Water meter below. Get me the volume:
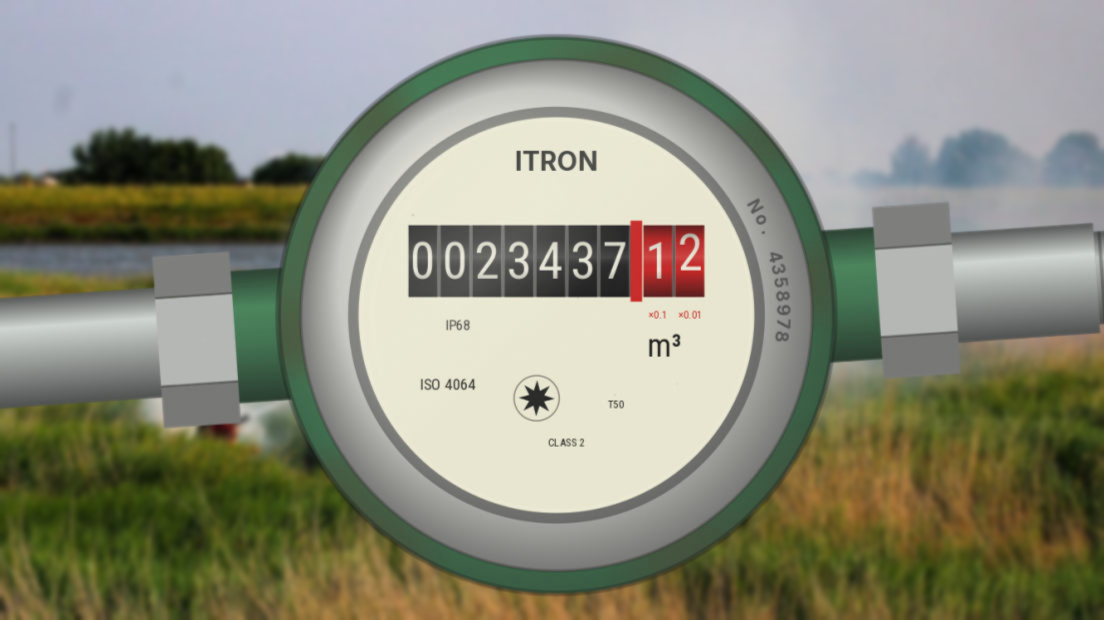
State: 23437.12 m³
